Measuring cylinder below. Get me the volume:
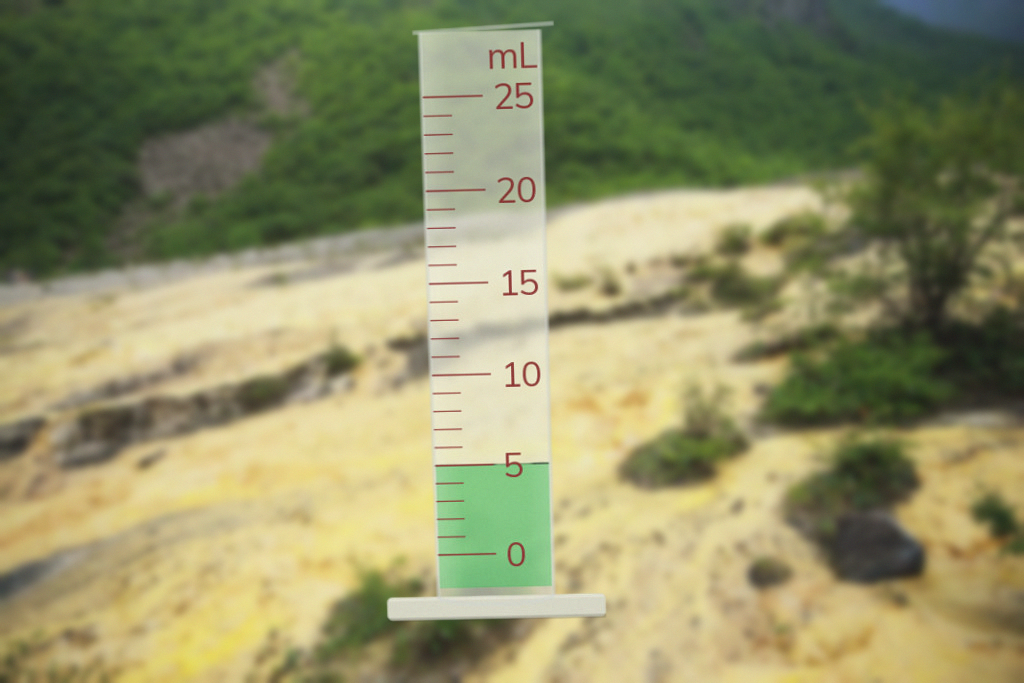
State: 5 mL
